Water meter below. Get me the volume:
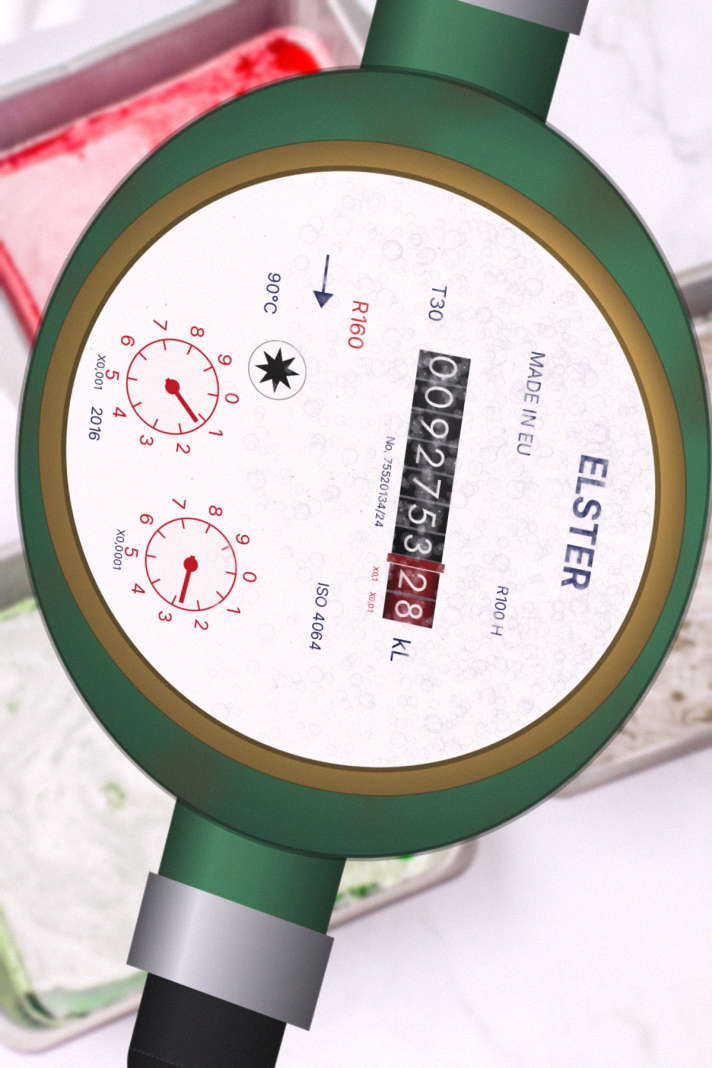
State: 92753.2812 kL
